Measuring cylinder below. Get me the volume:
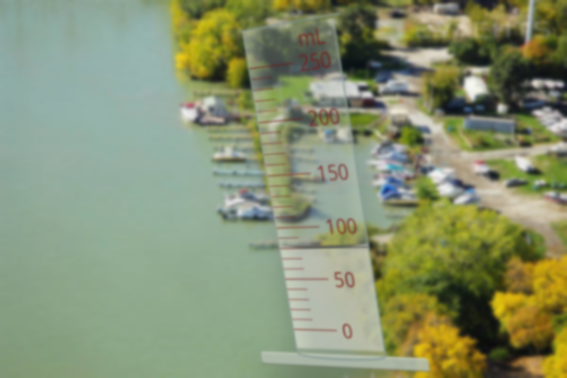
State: 80 mL
